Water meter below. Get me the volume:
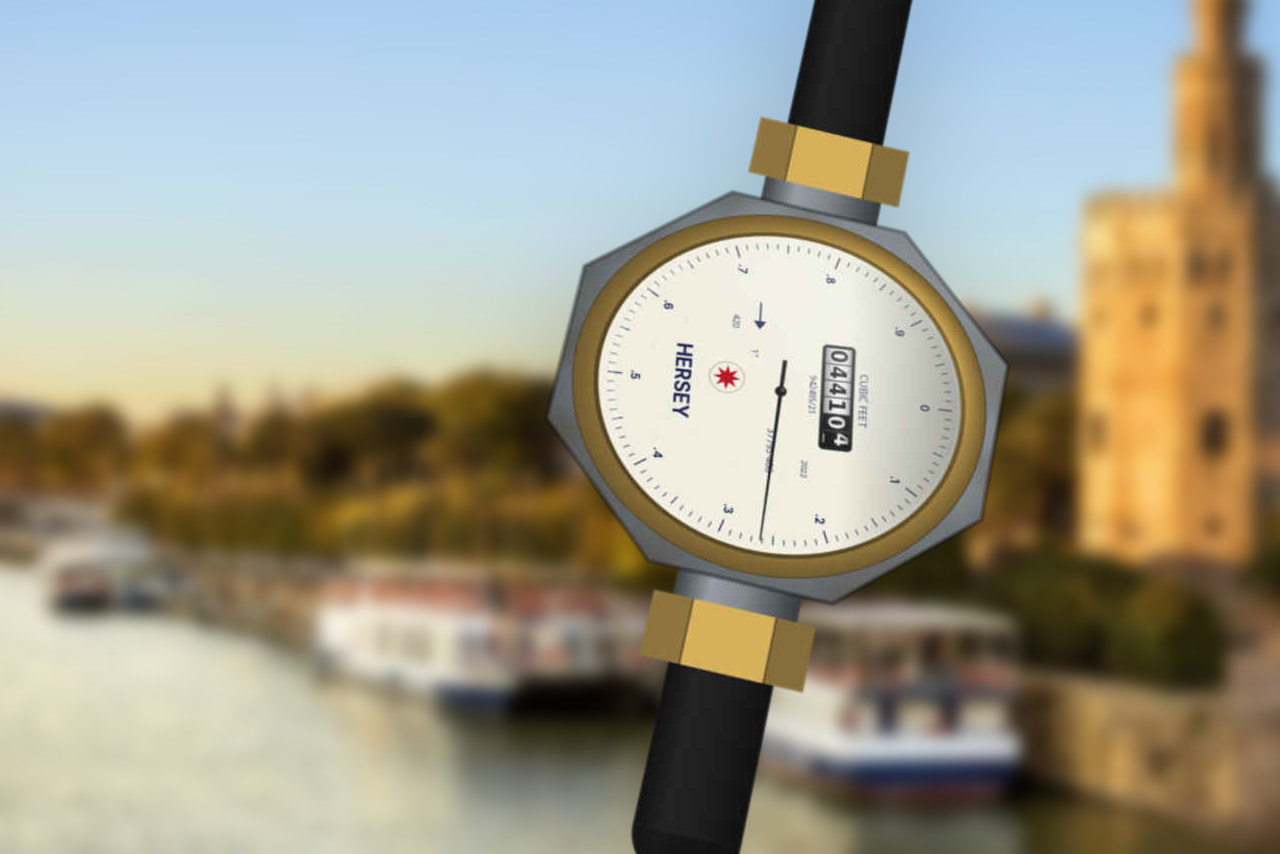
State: 44104.26 ft³
